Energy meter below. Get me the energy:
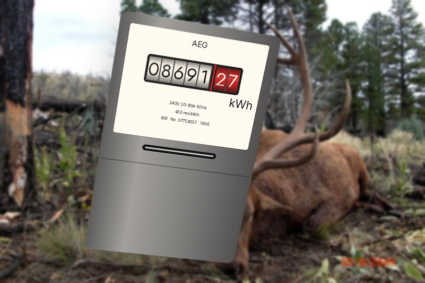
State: 8691.27 kWh
